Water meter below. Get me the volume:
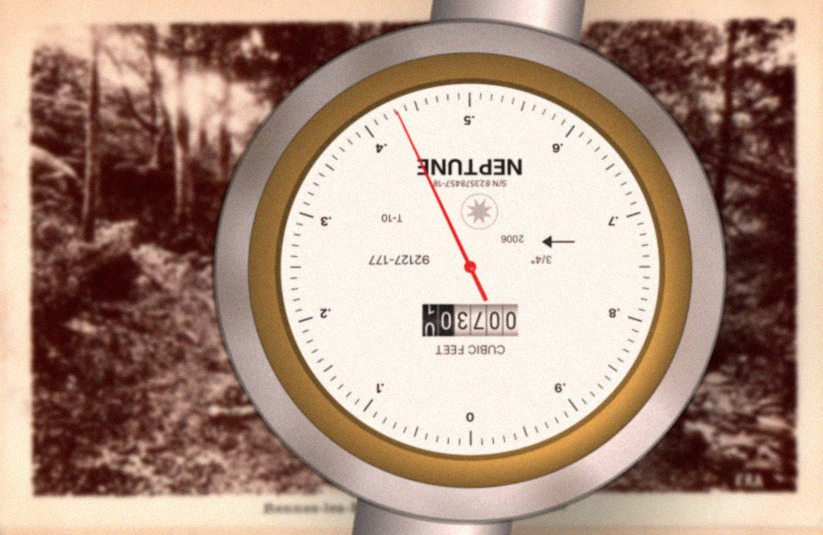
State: 7300.43 ft³
